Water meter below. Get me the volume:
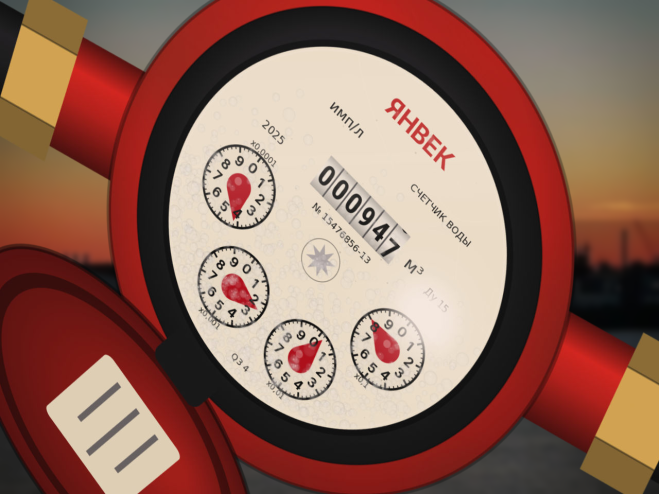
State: 946.8024 m³
